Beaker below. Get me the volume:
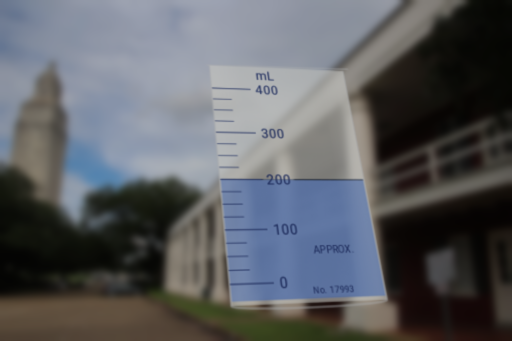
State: 200 mL
